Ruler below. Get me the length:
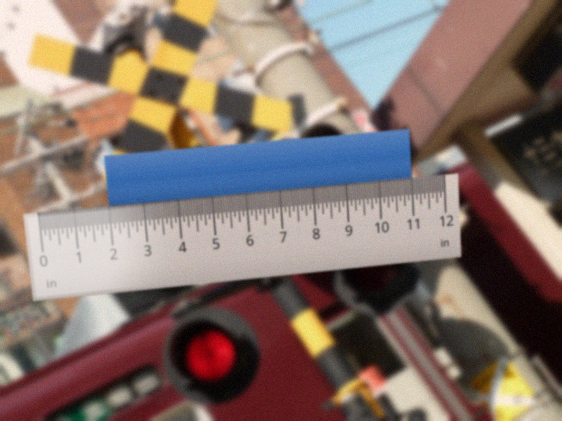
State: 9 in
